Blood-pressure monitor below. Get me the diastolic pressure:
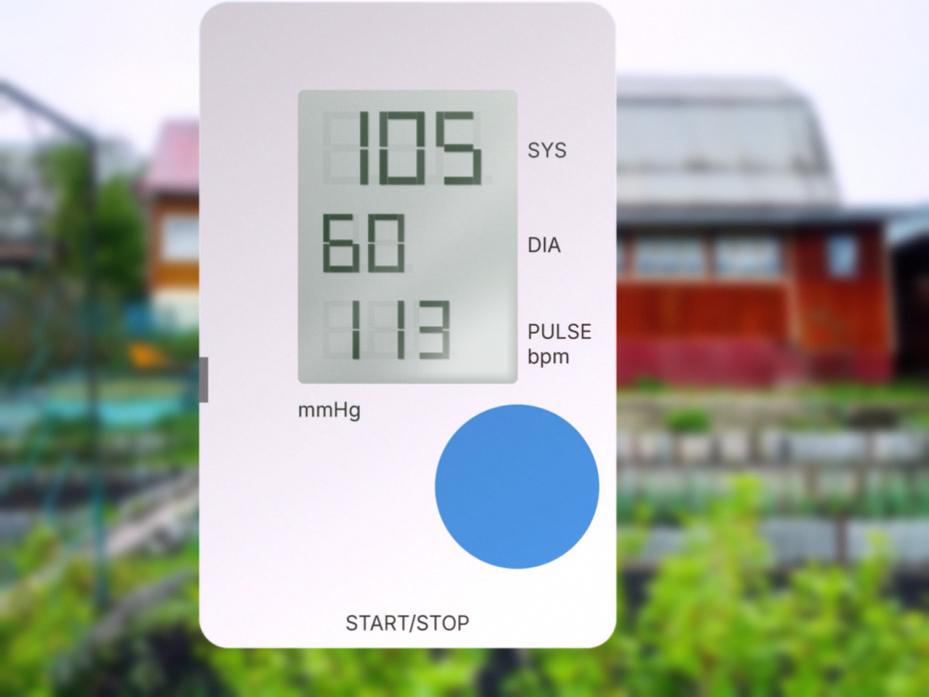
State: 60 mmHg
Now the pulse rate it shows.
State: 113 bpm
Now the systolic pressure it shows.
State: 105 mmHg
